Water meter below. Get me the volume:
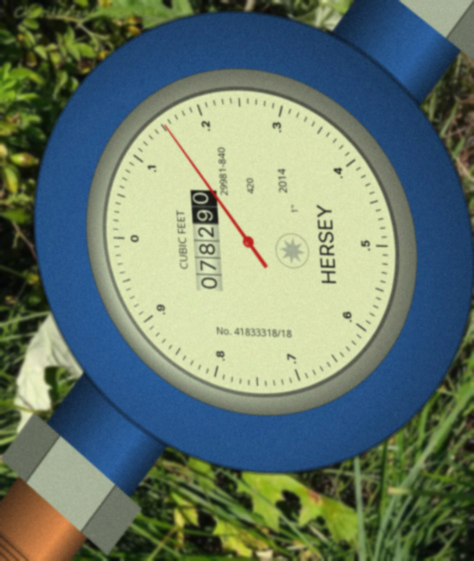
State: 78290.15 ft³
